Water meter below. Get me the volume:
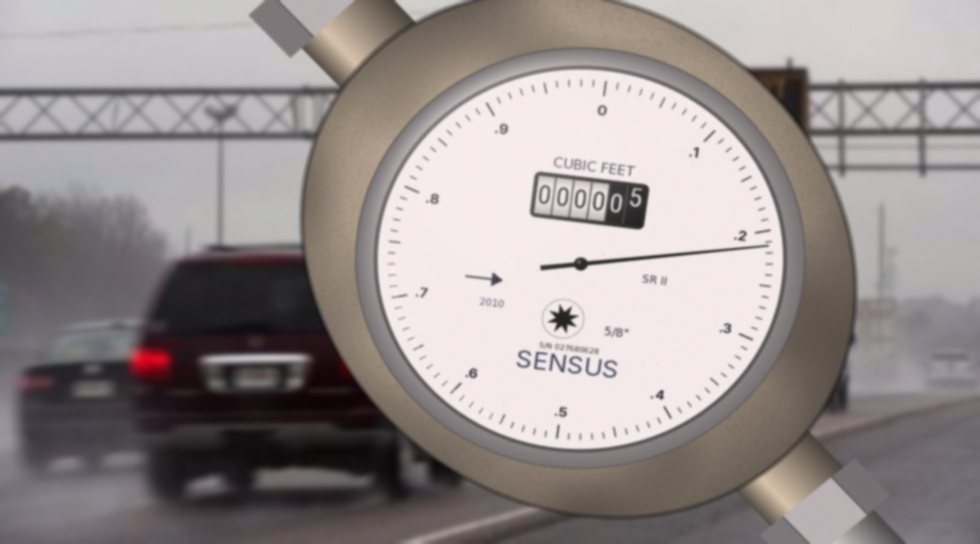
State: 5.21 ft³
